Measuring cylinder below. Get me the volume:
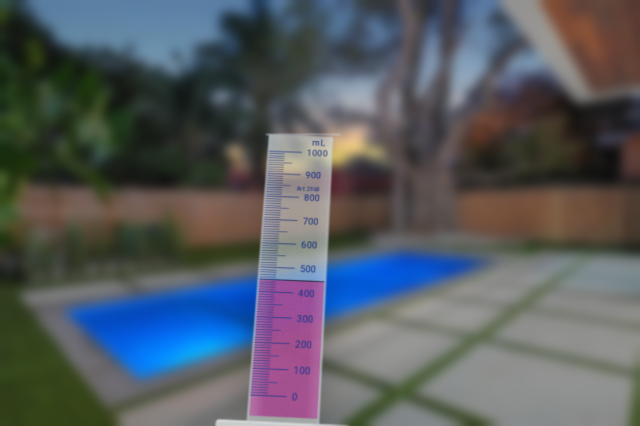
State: 450 mL
